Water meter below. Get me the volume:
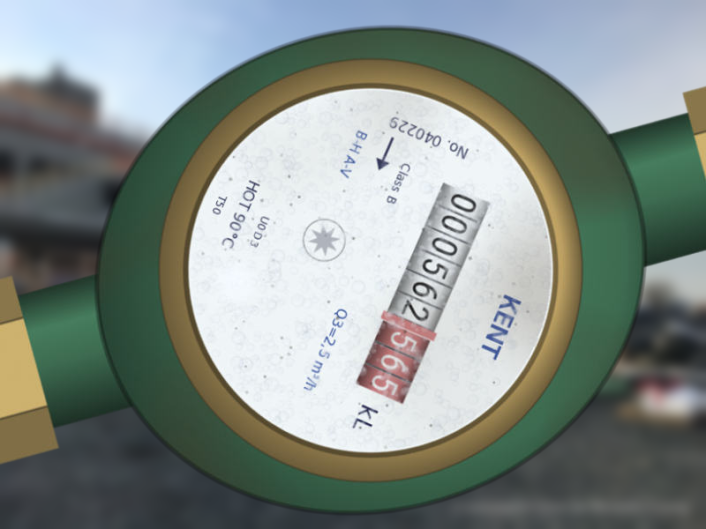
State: 562.565 kL
